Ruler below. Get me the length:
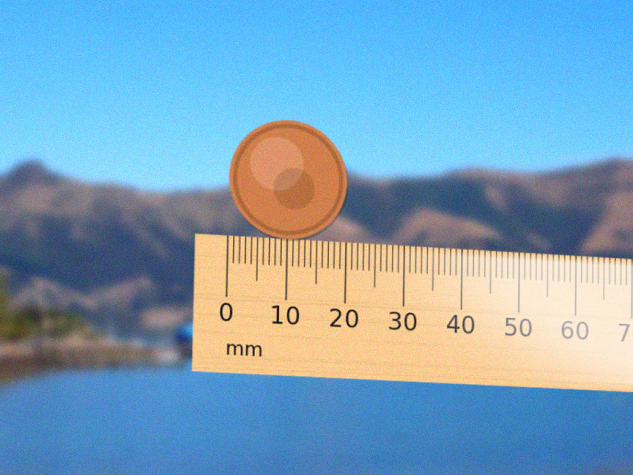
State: 20 mm
